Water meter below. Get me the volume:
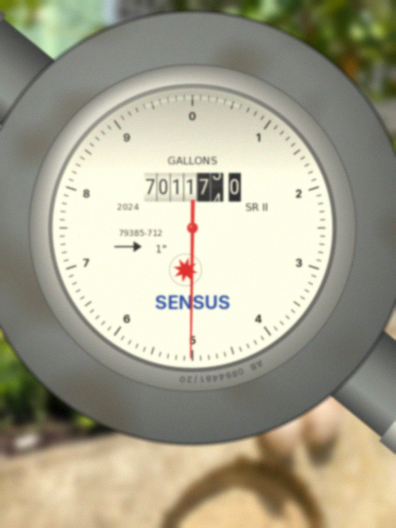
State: 7011735.0 gal
